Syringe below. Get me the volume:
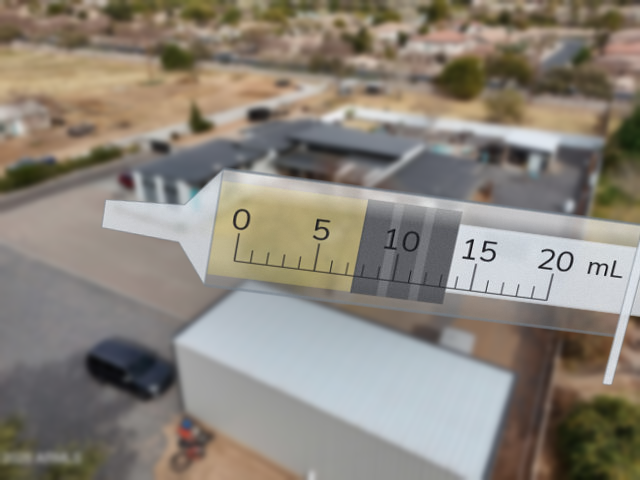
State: 7.5 mL
